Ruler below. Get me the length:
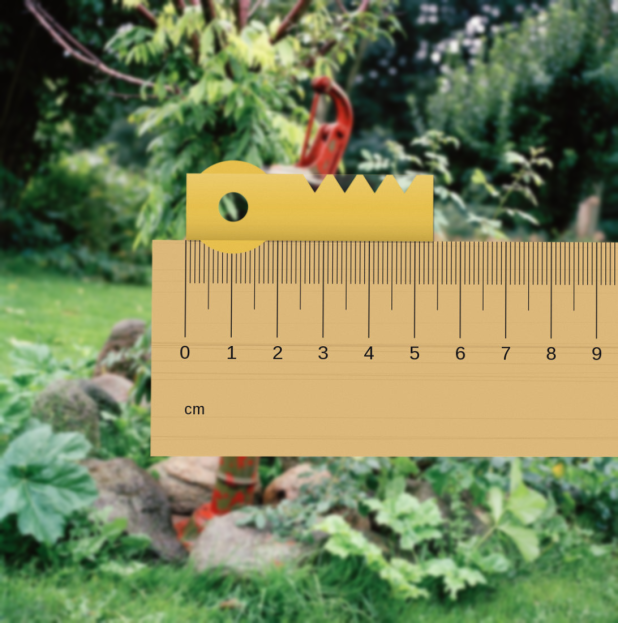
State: 5.4 cm
